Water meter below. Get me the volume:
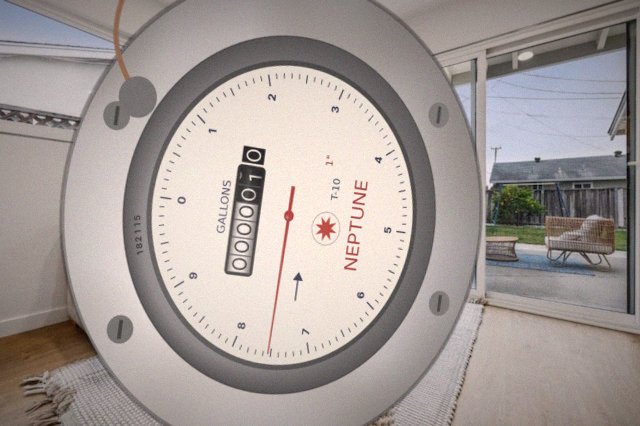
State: 7.5 gal
